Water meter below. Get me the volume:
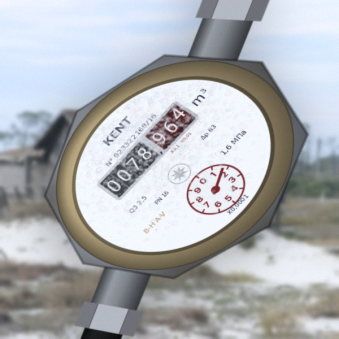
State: 78.9641 m³
